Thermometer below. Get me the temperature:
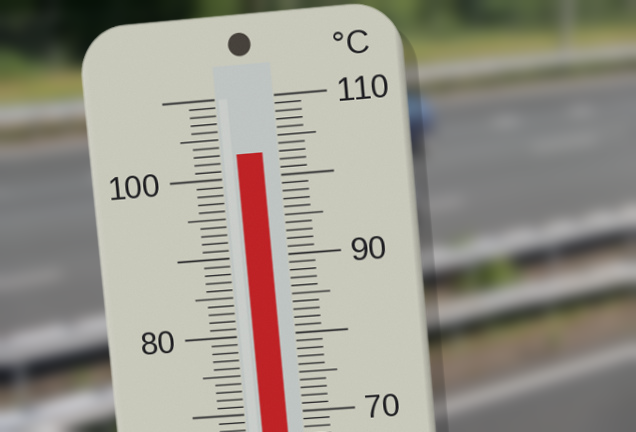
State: 103 °C
